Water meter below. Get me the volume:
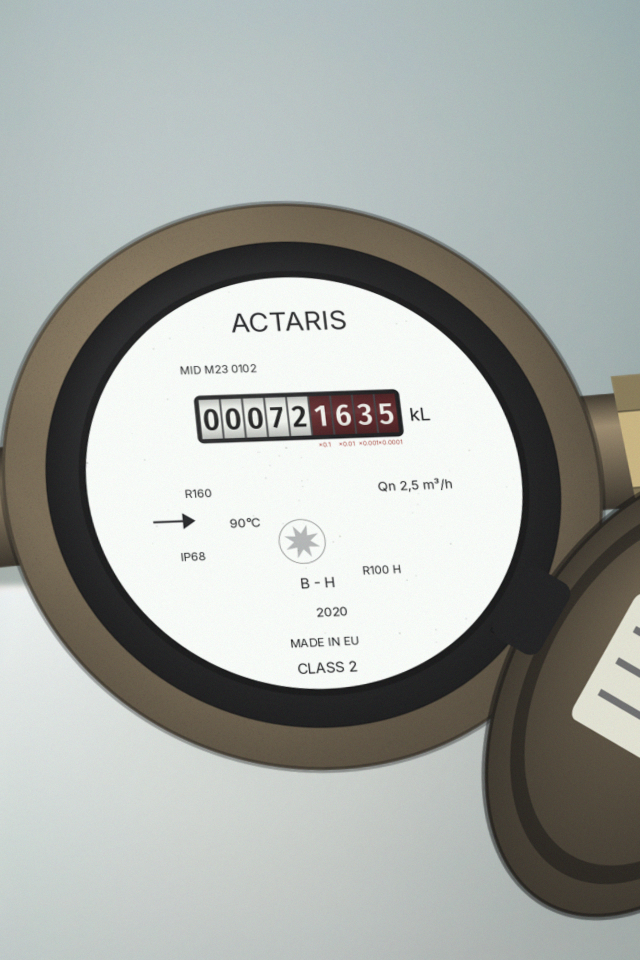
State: 72.1635 kL
